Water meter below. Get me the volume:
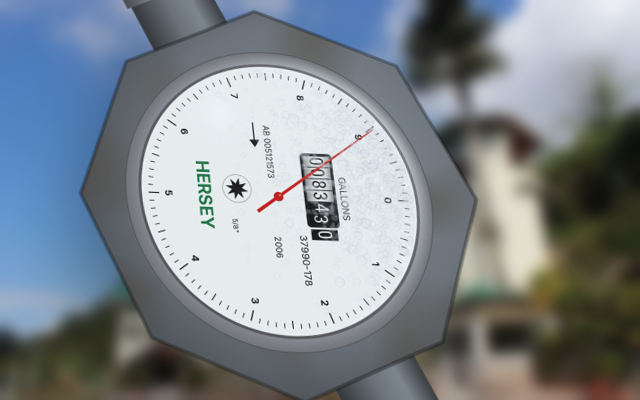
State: 83429.0 gal
